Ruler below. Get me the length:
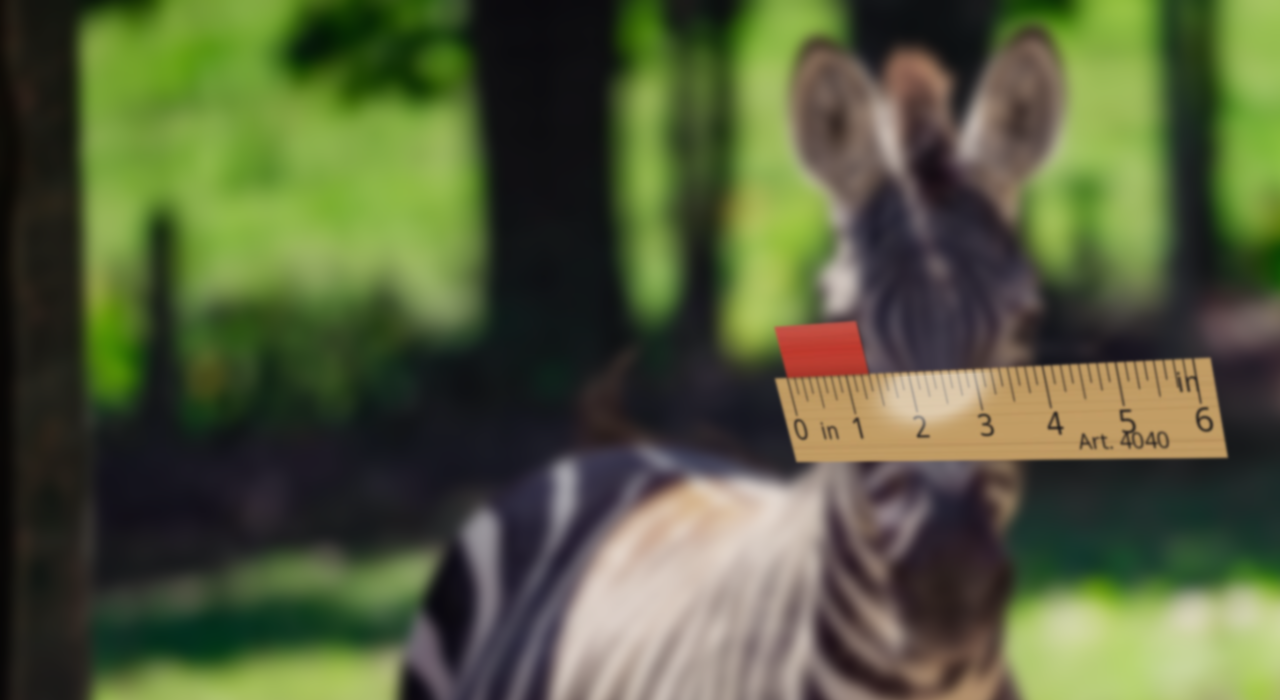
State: 1.375 in
